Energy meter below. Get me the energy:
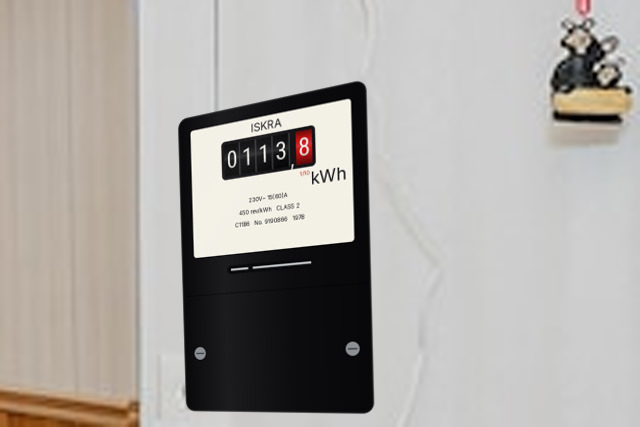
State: 113.8 kWh
